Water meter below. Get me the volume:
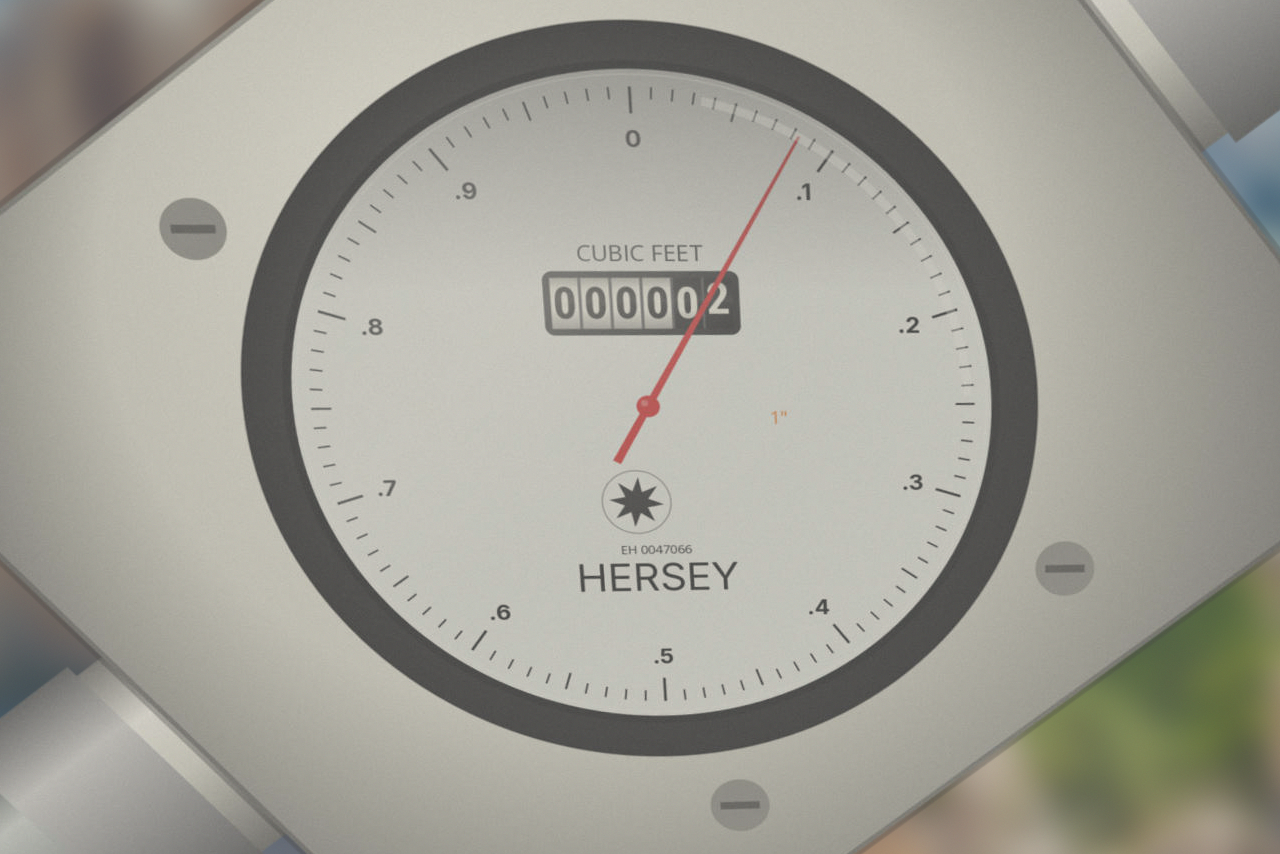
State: 2.08 ft³
